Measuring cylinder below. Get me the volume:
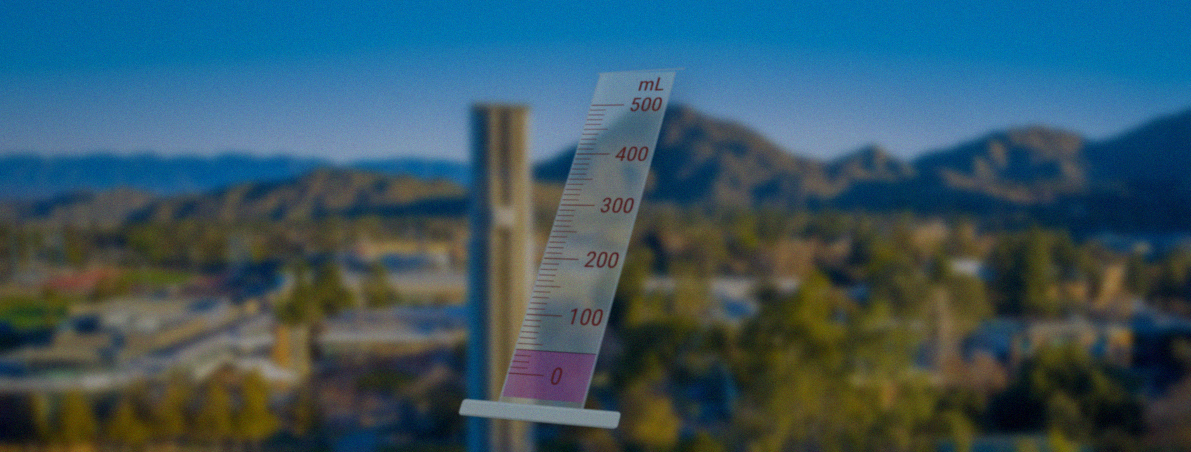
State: 40 mL
